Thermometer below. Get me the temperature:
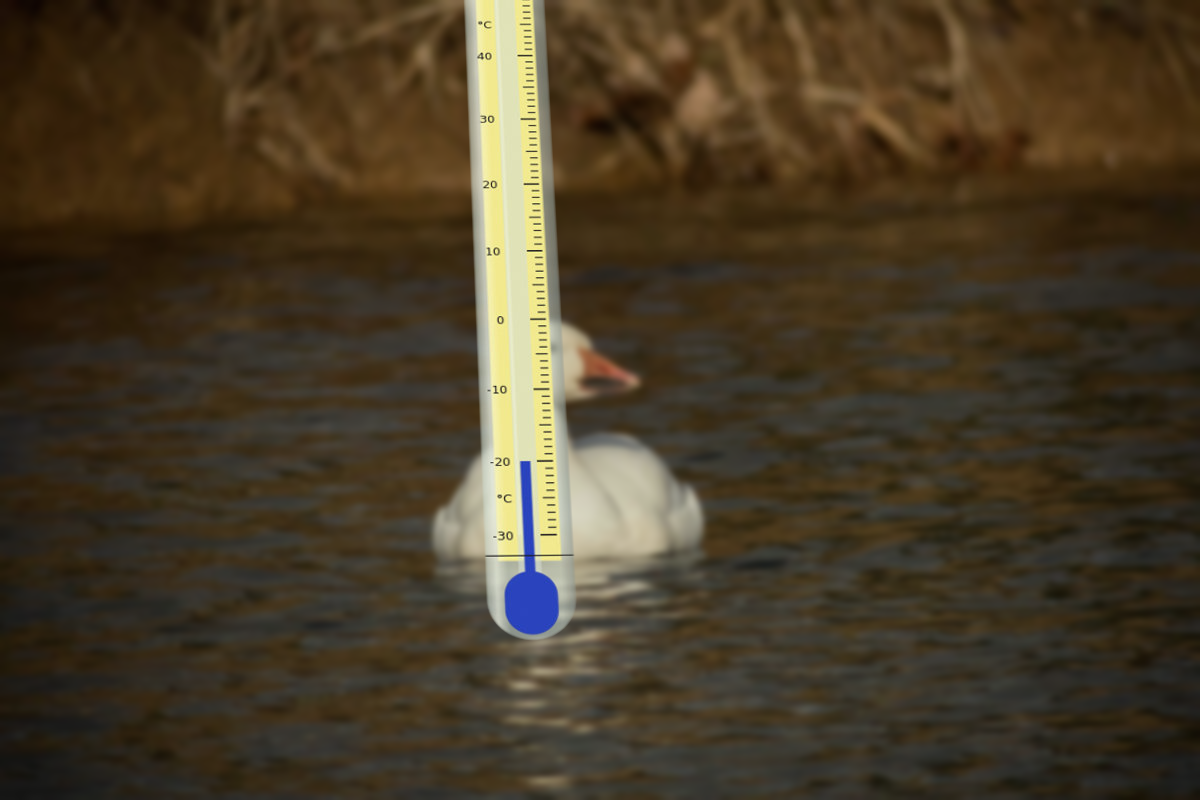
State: -20 °C
